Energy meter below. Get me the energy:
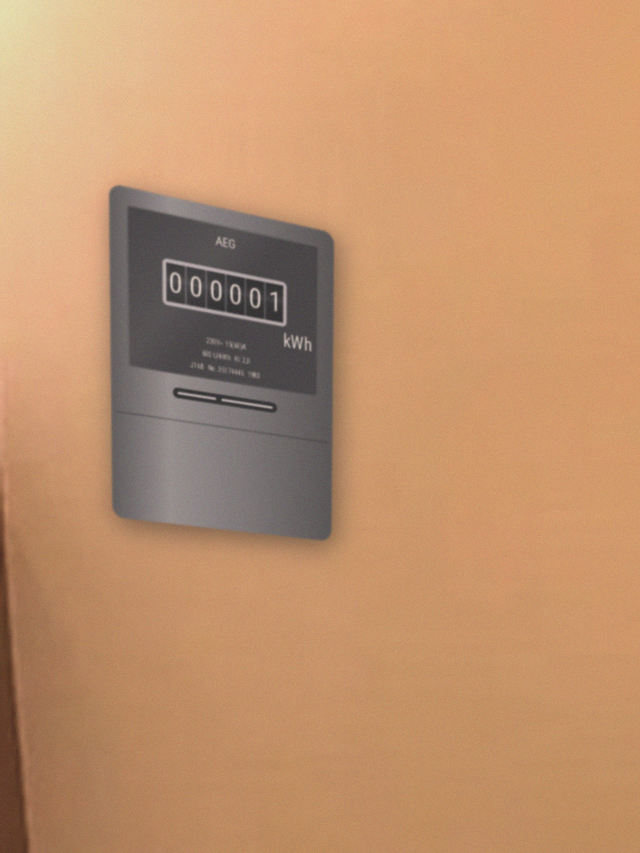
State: 1 kWh
